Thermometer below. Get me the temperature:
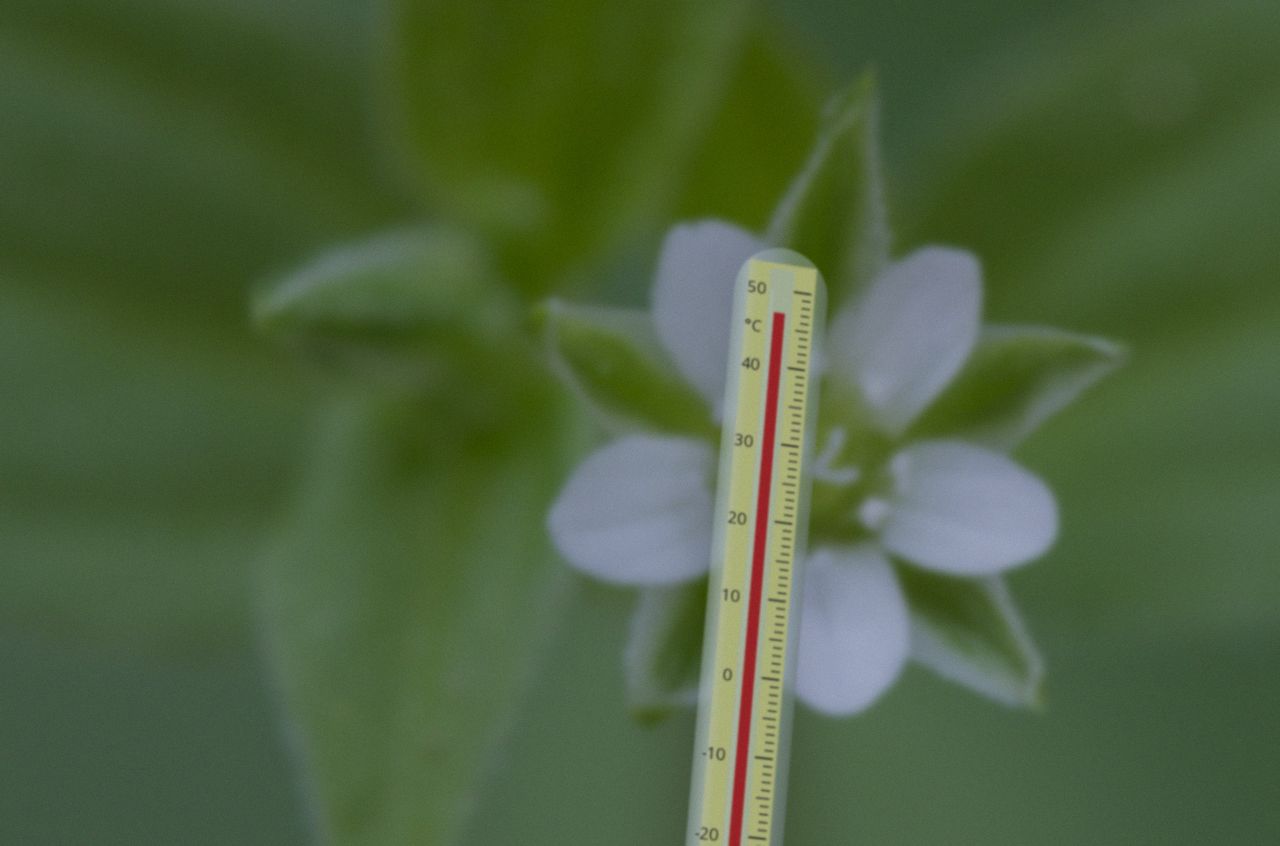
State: 47 °C
